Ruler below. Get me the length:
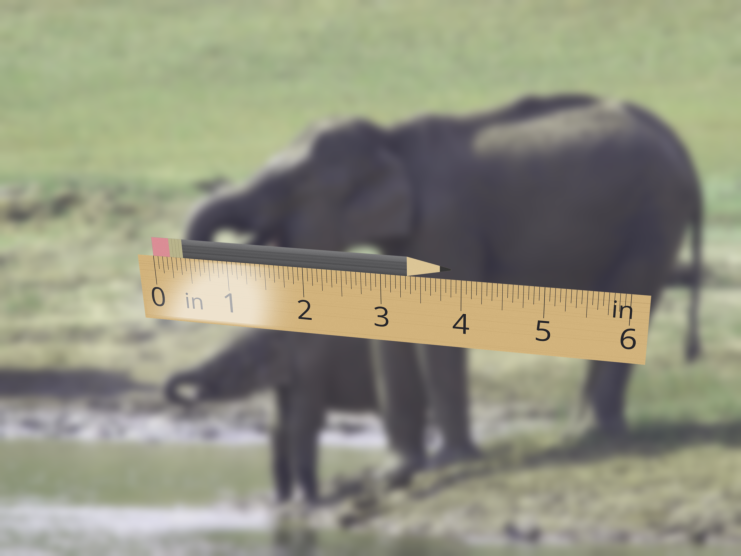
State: 3.875 in
